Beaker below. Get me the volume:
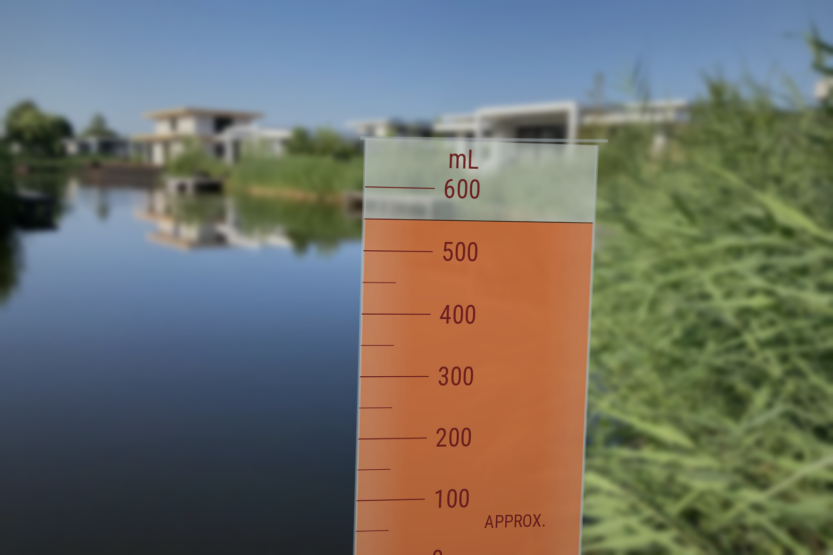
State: 550 mL
